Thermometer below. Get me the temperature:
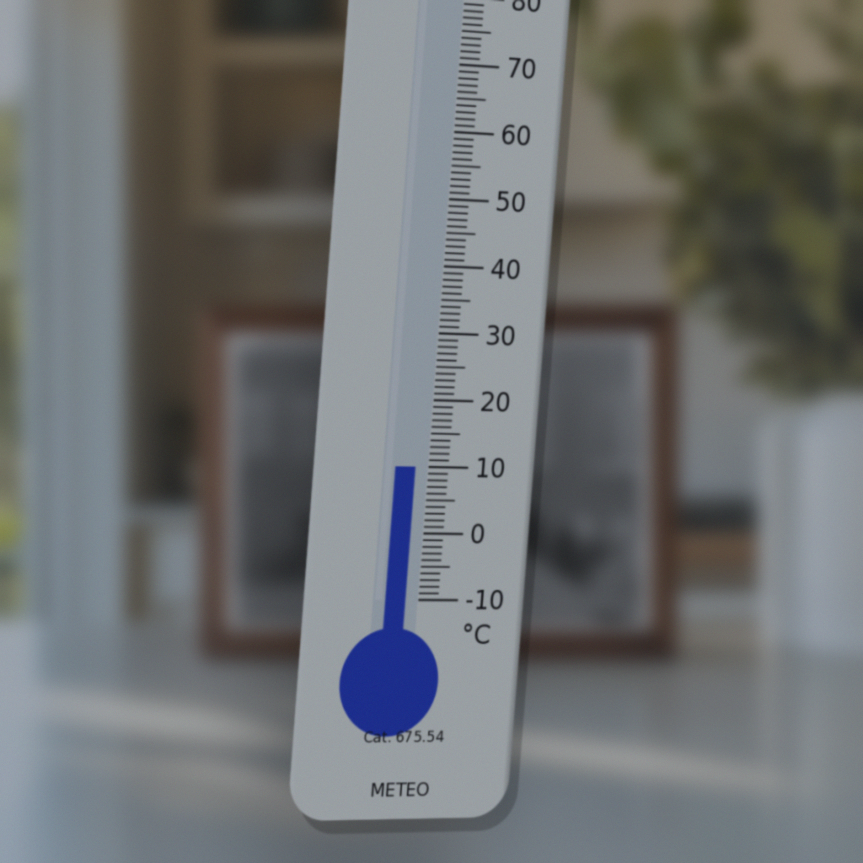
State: 10 °C
